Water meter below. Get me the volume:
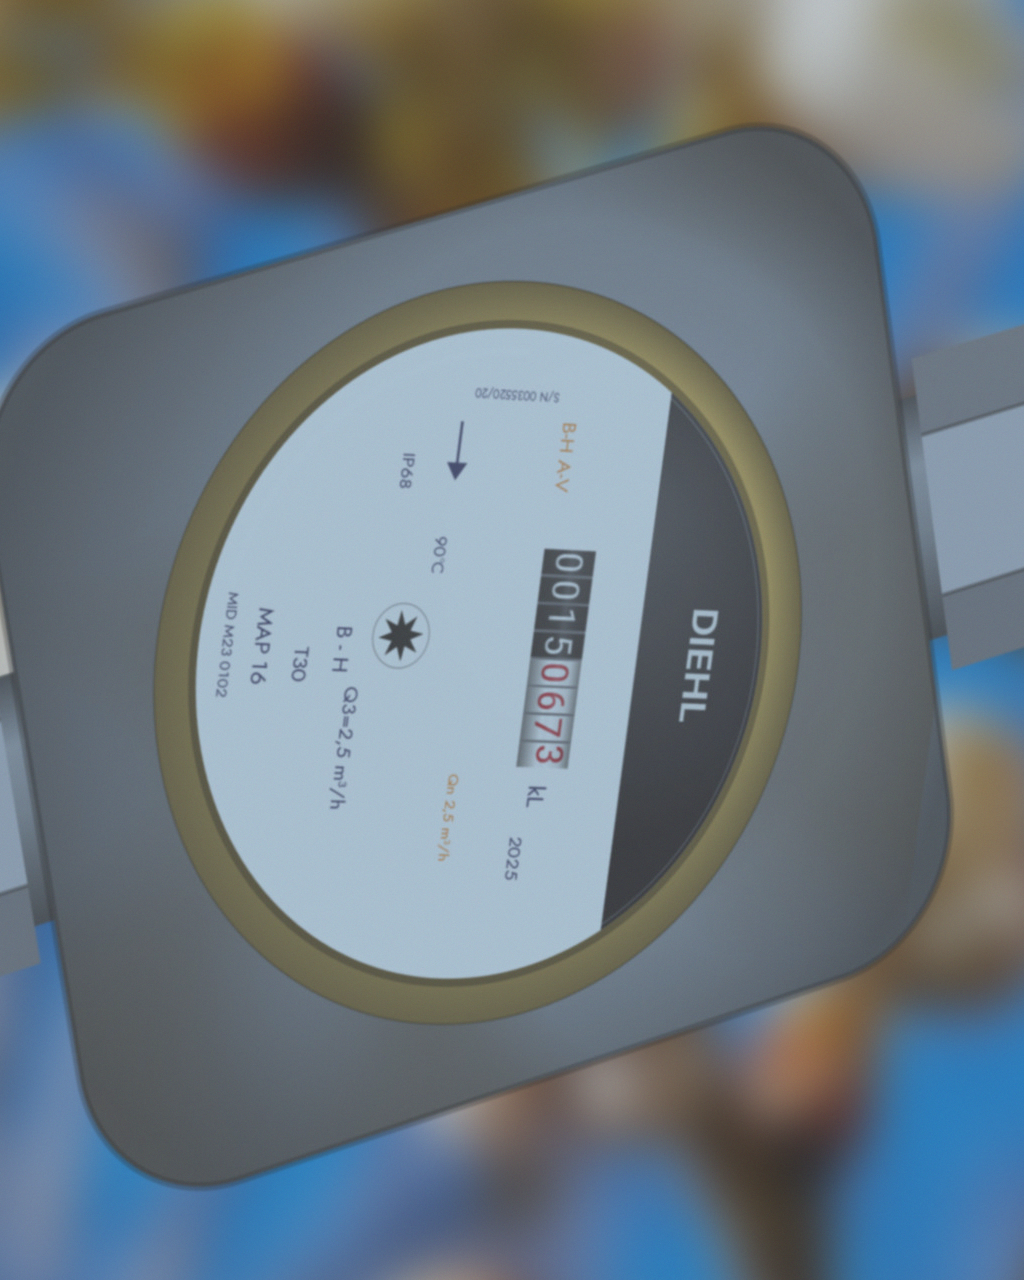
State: 15.0673 kL
